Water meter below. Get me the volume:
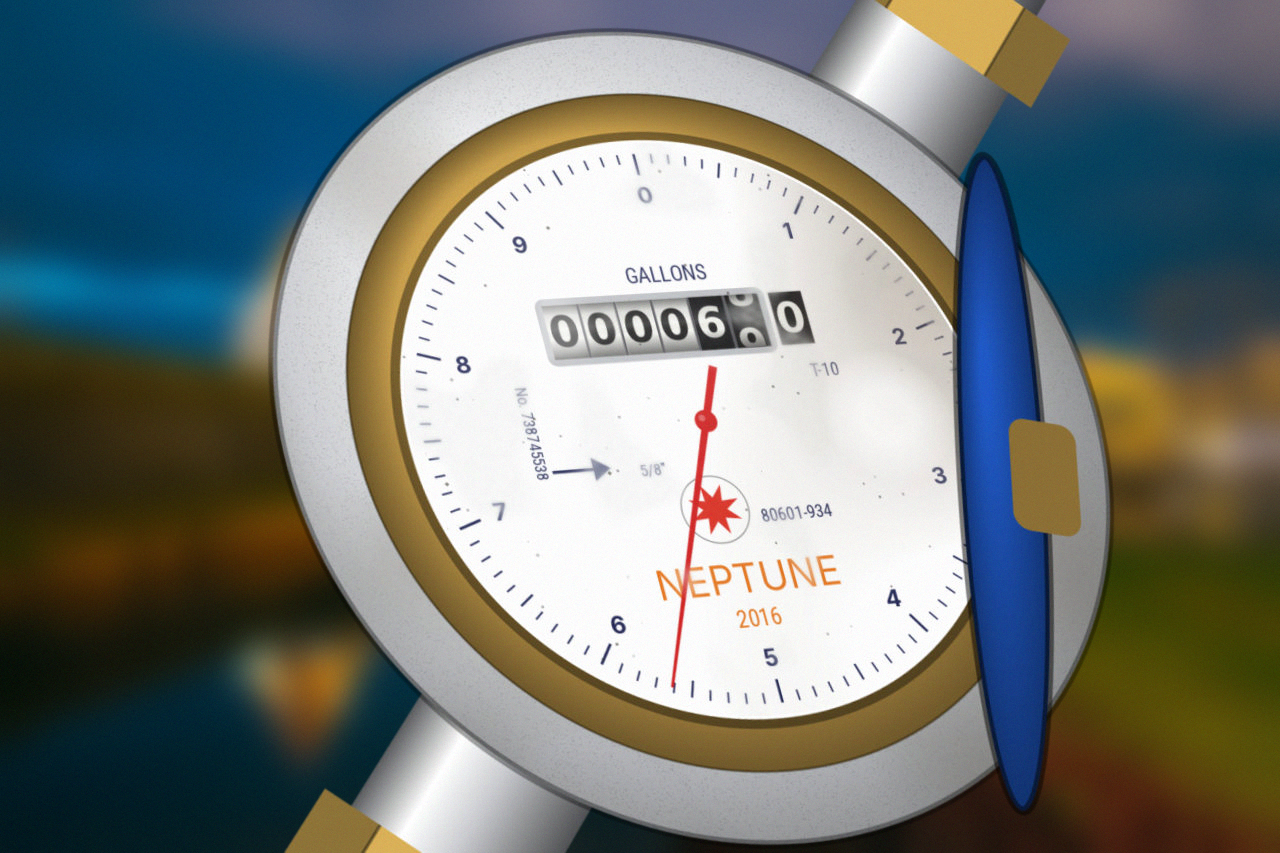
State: 685.6 gal
